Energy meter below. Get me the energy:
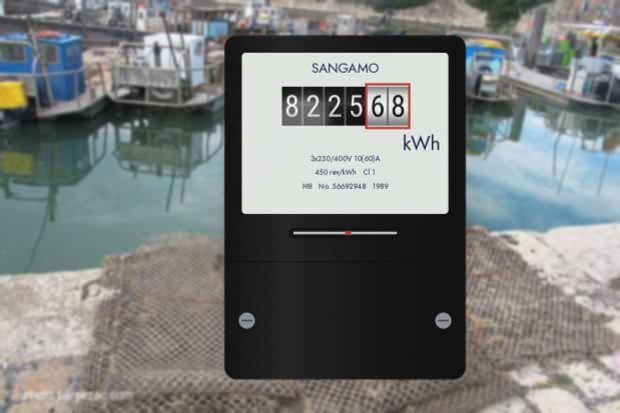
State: 8225.68 kWh
